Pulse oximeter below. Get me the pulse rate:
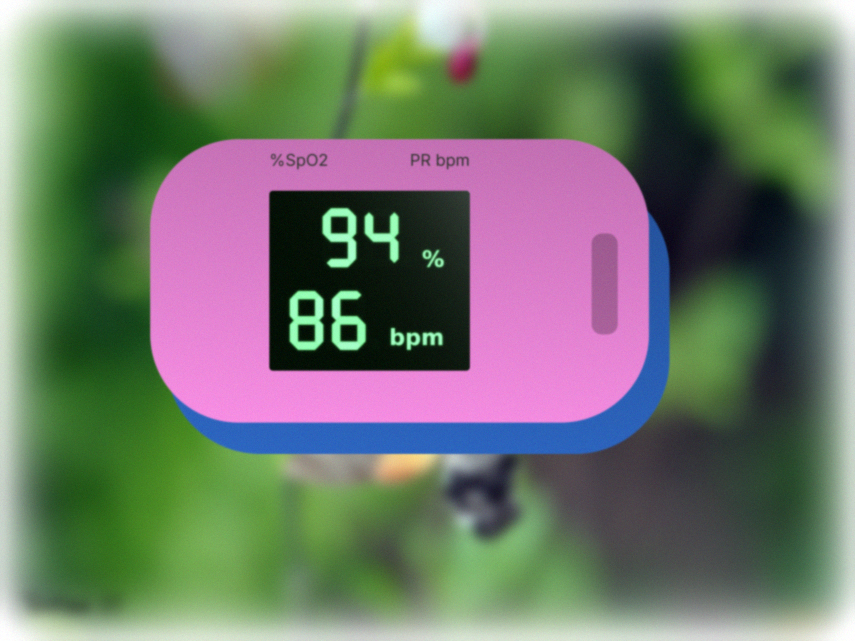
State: 86 bpm
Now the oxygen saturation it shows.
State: 94 %
